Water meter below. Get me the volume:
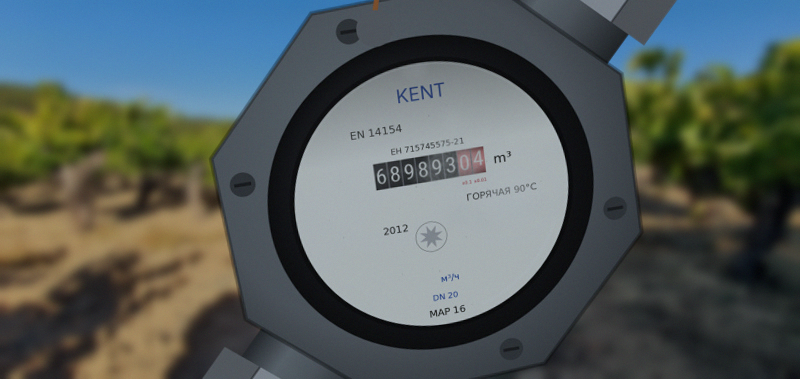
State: 689893.04 m³
